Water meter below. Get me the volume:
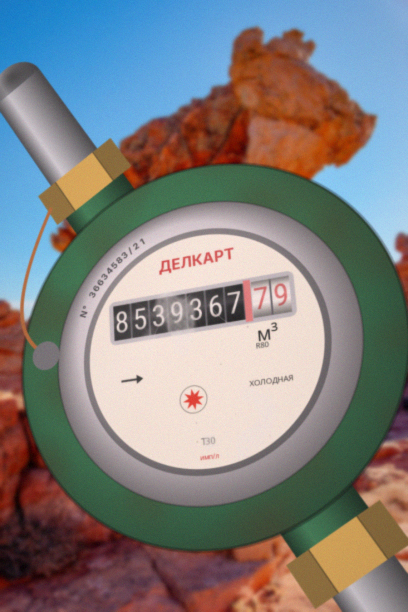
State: 8539367.79 m³
